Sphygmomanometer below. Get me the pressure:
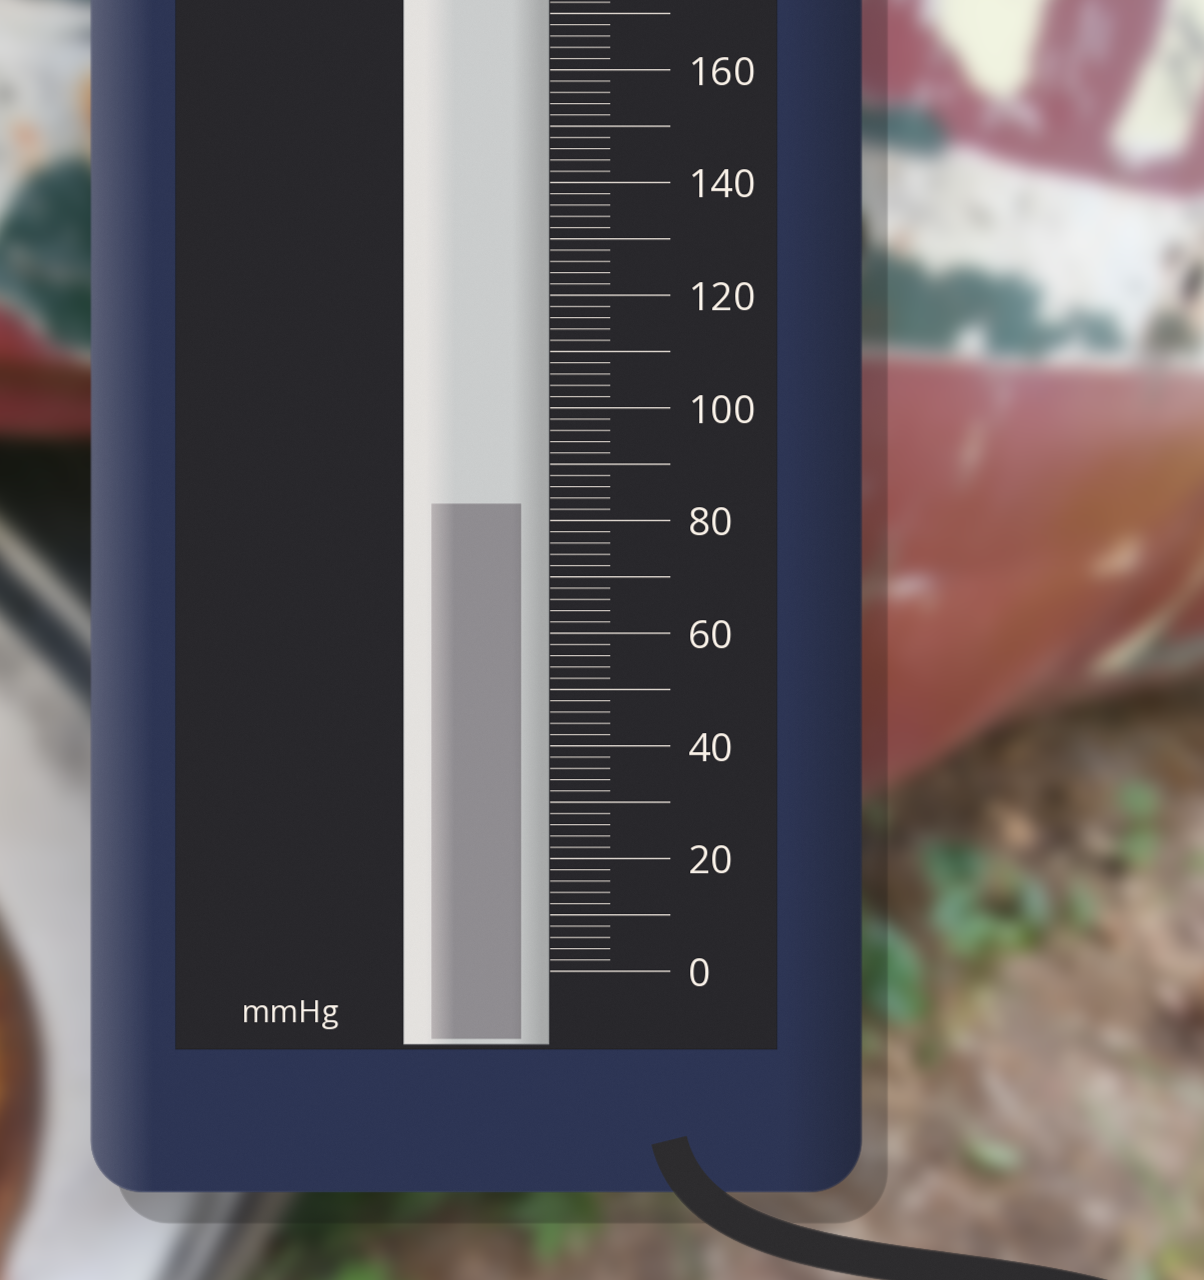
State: 83 mmHg
